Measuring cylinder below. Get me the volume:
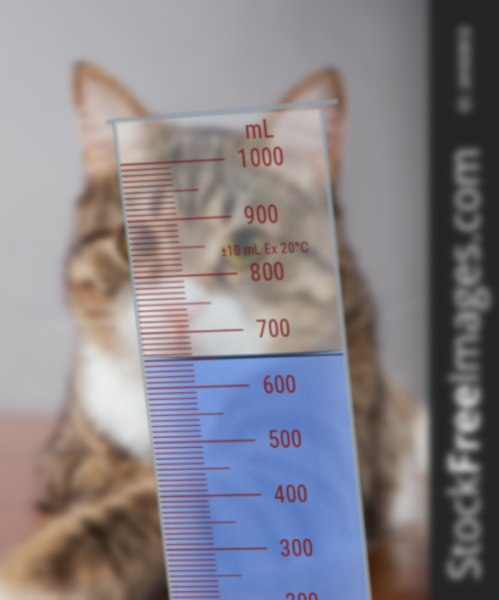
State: 650 mL
